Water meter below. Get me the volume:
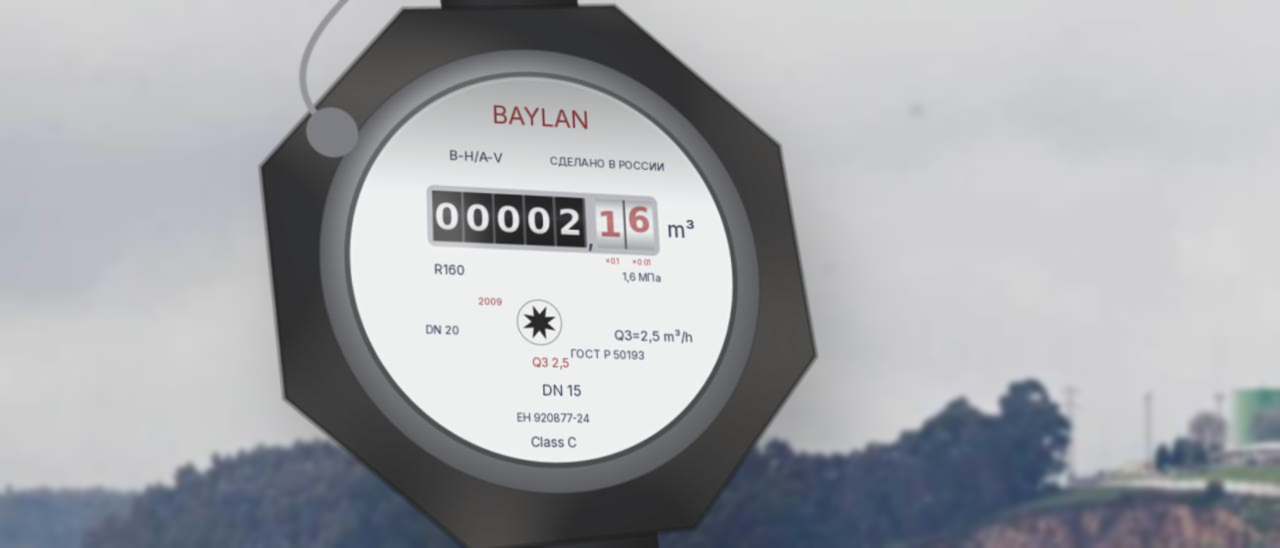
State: 2.16 m³
